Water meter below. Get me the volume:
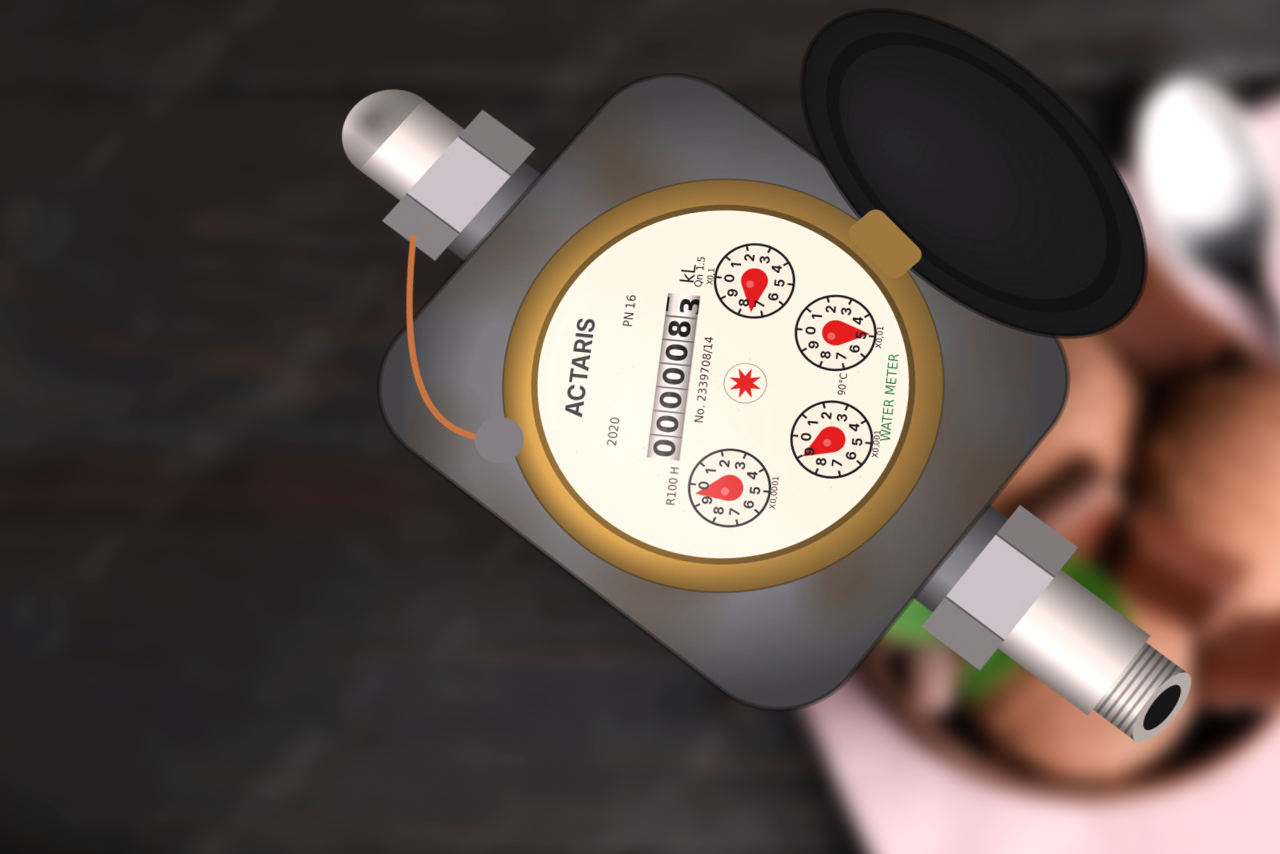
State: 82.7489 kL
